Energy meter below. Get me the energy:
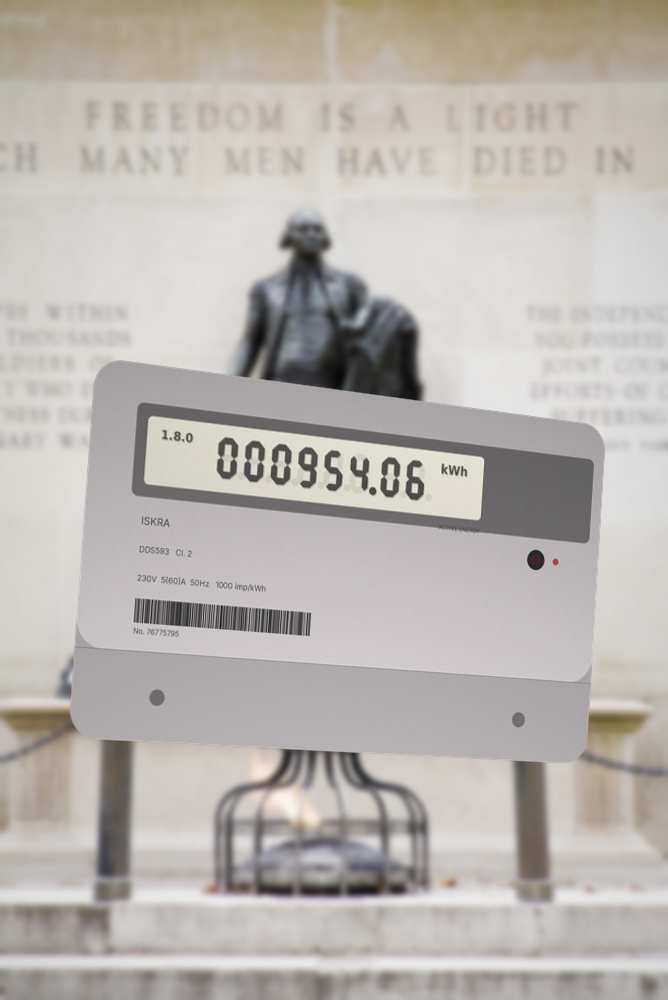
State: 954.06 kWh
